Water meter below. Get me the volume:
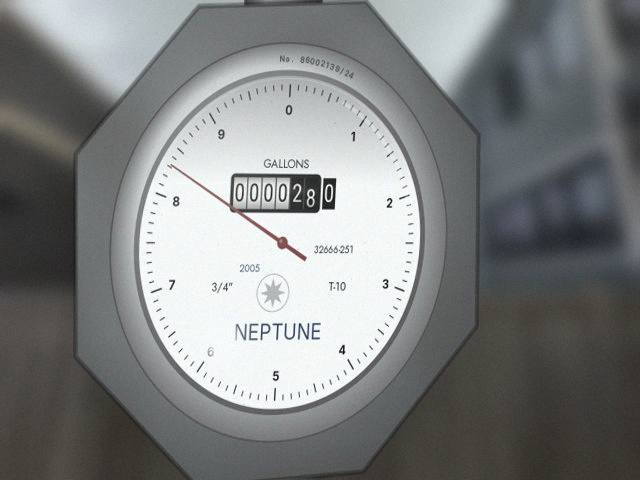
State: 278.3 gal
